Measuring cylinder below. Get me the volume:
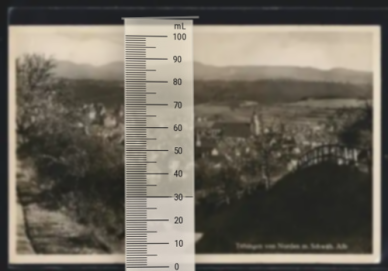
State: 30 mL
